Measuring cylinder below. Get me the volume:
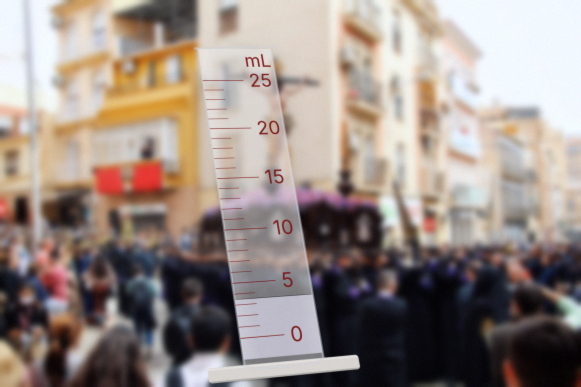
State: 3.5 mL
